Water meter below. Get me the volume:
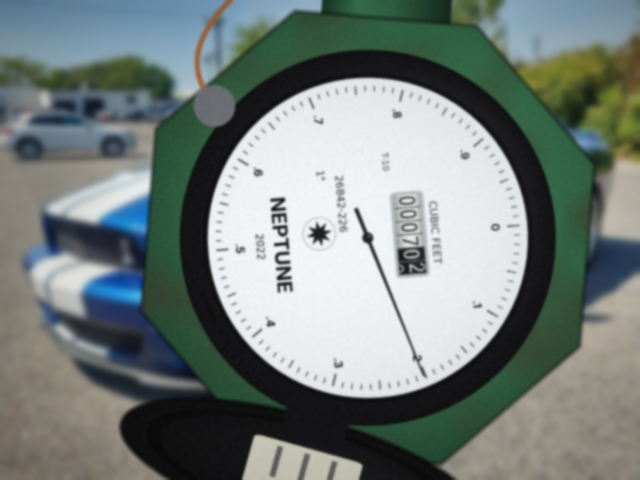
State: 702.20 ft³
